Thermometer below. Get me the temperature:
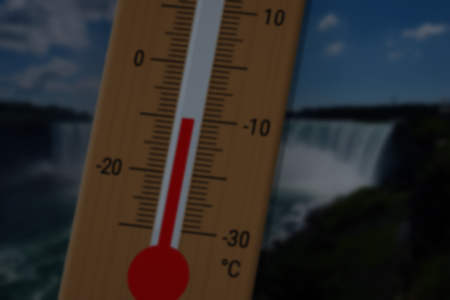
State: -10 °C
